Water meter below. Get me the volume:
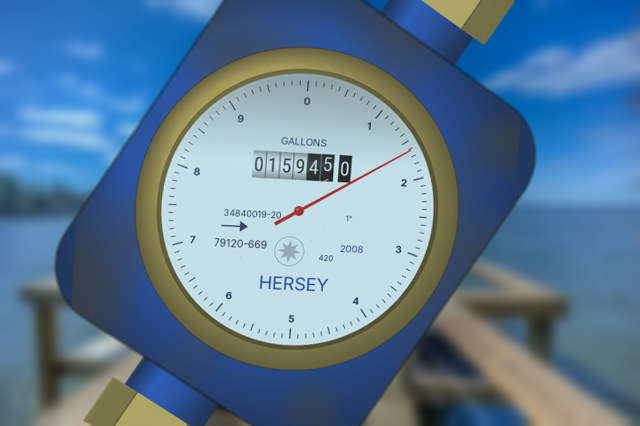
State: 159451.6 gal
